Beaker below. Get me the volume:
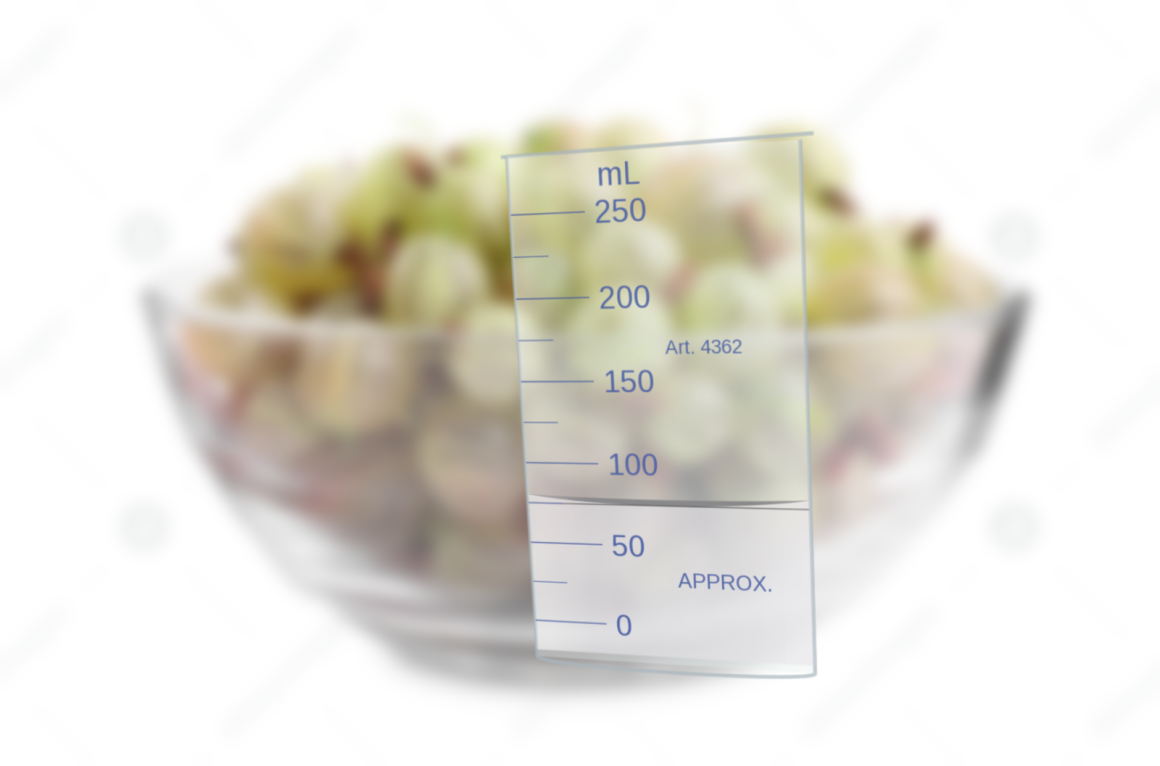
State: 75 mL
